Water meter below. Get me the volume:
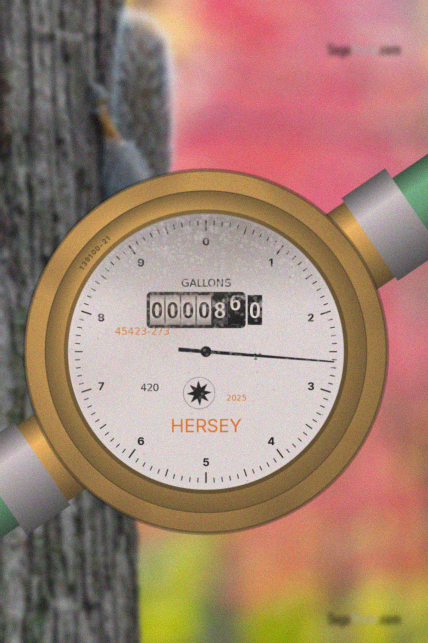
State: 862.6 gal
